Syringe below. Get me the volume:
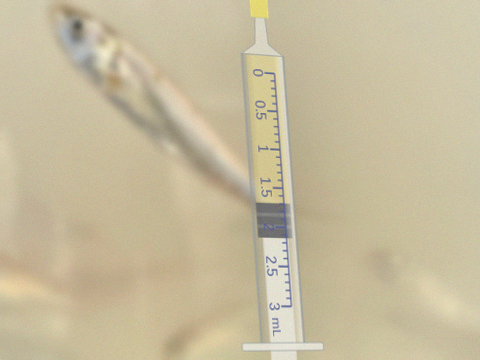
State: 1.7 mL
